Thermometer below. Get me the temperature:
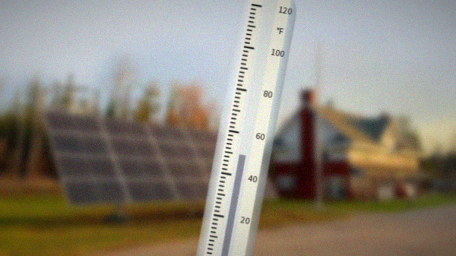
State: 50 °F
